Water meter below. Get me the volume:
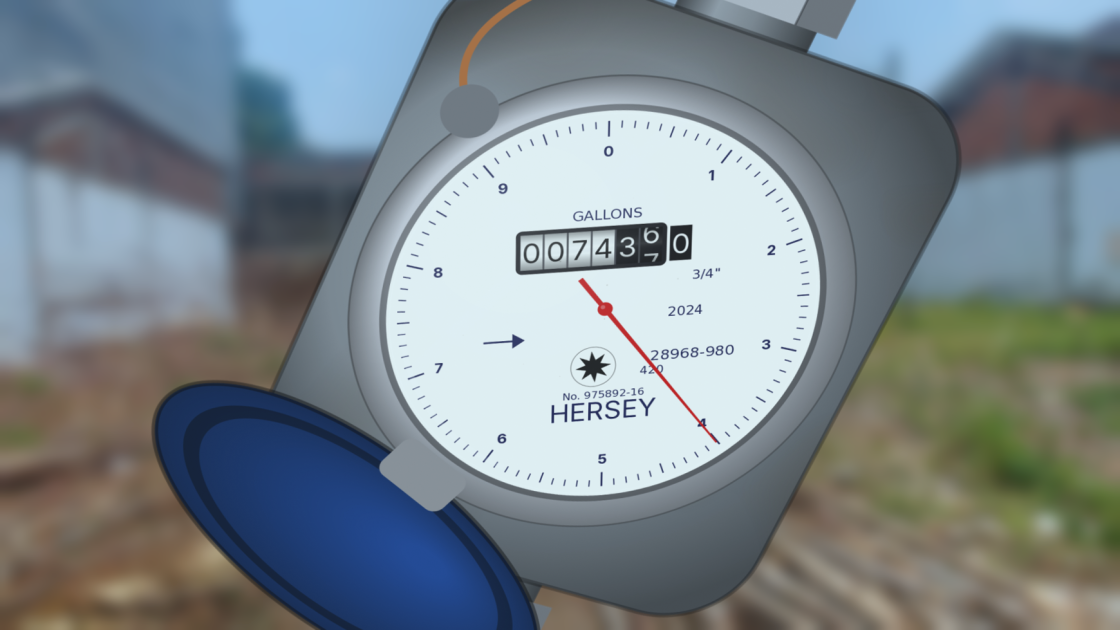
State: 74364.0 gal
